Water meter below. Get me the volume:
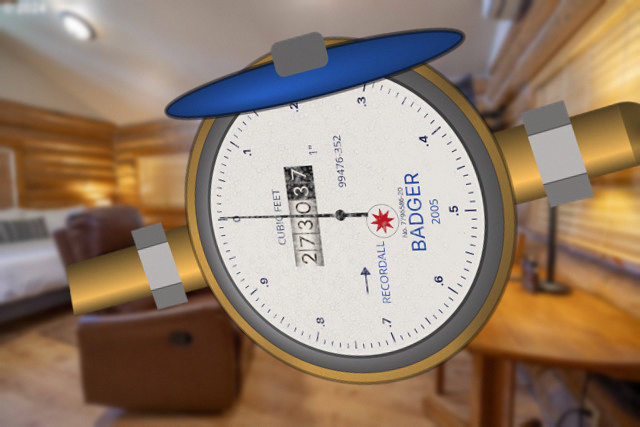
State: 273037.00 ft³
